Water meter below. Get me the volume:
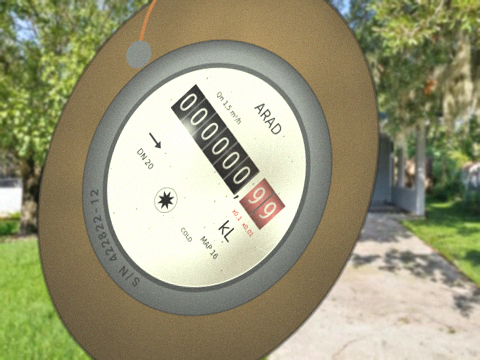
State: 0.99 kL
